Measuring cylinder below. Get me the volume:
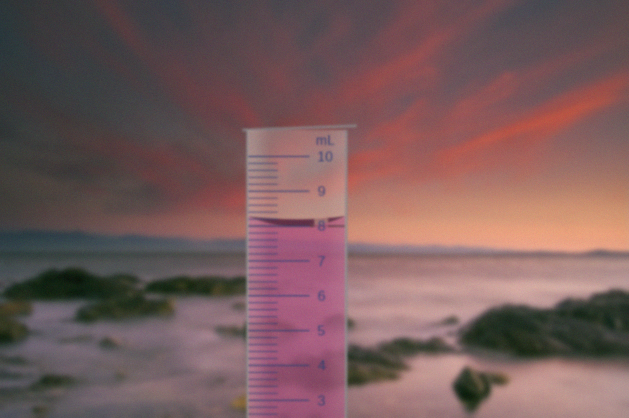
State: 8 mL
